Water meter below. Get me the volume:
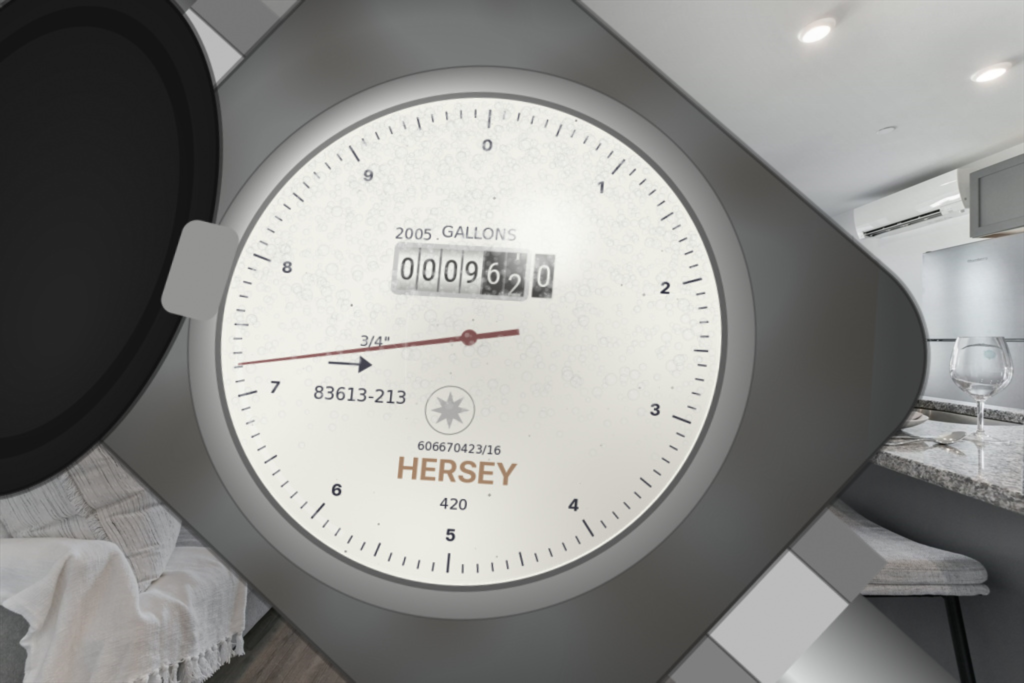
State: 9617.2 gal
